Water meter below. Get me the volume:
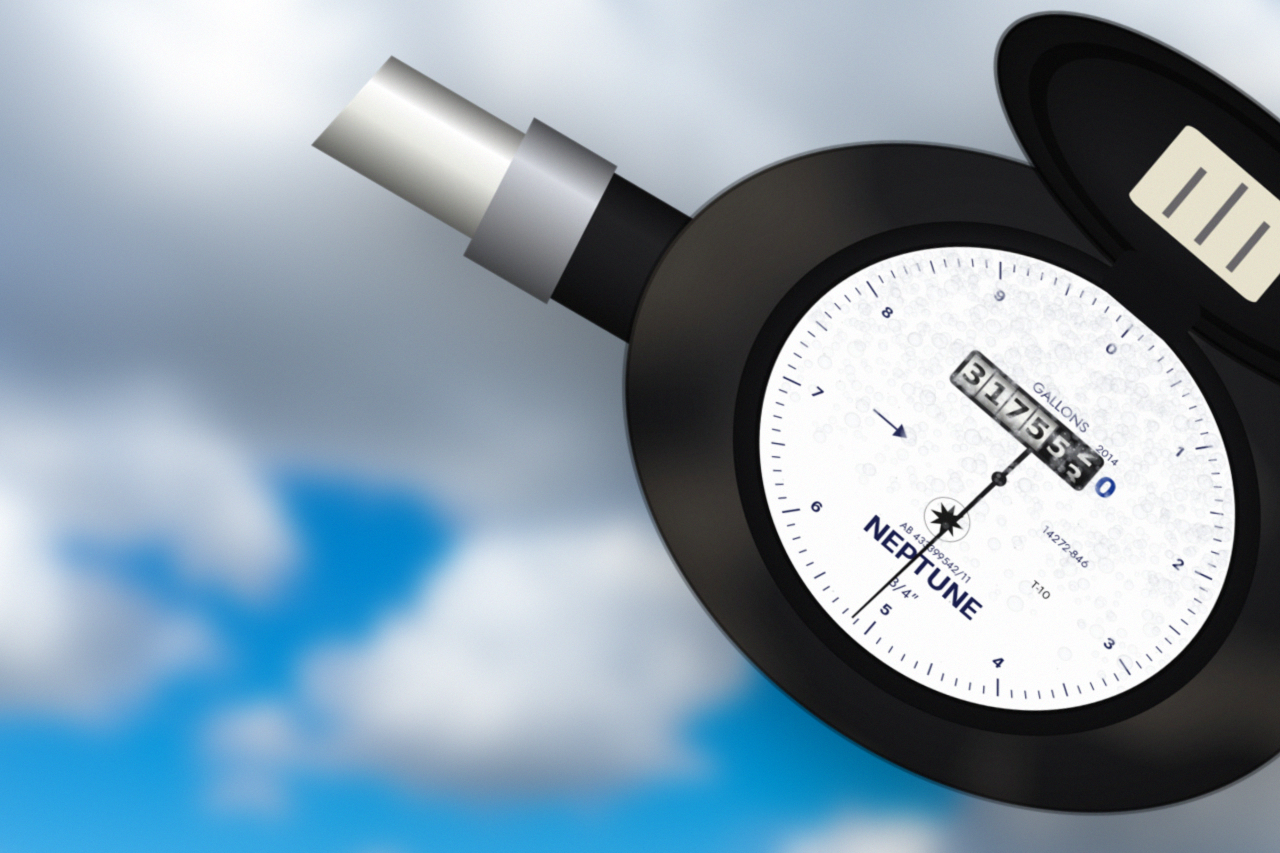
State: 3175525.1 gal
